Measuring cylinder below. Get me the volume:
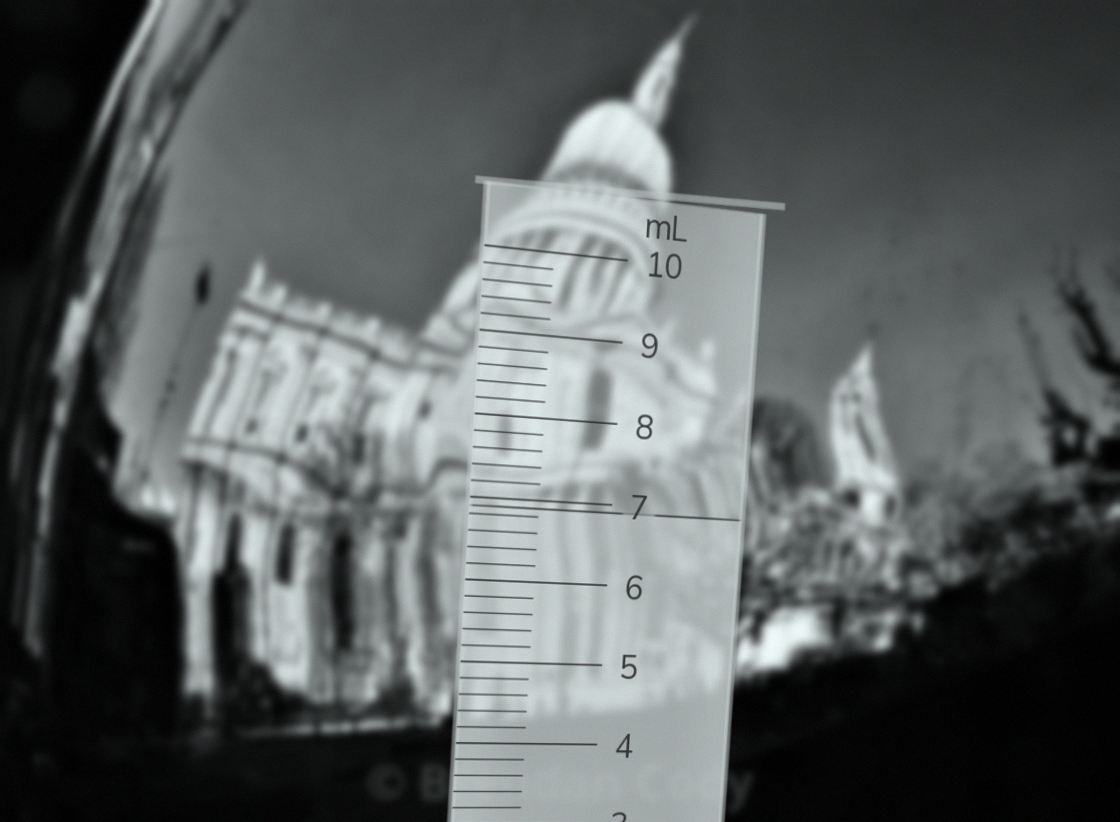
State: 6.9 mL
